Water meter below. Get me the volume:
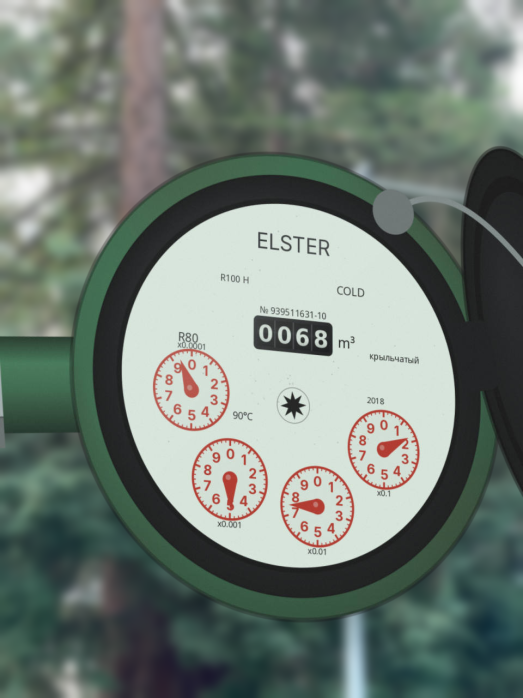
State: 68.1749 m³
